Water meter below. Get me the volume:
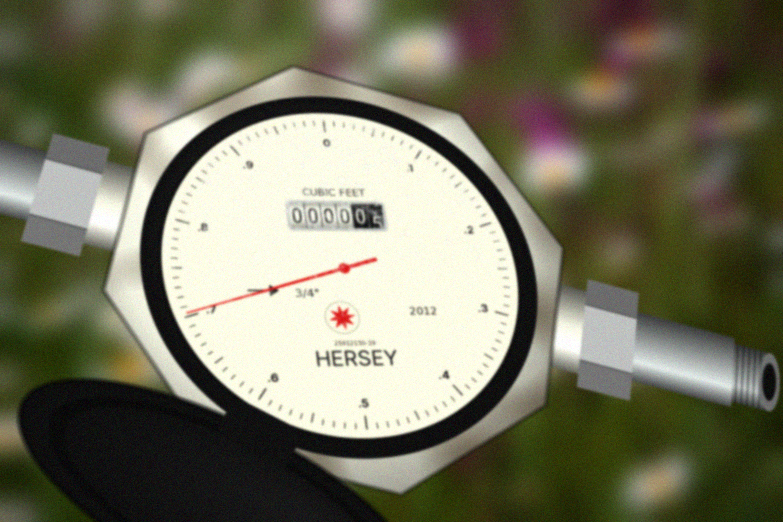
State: 4.70 ft³
